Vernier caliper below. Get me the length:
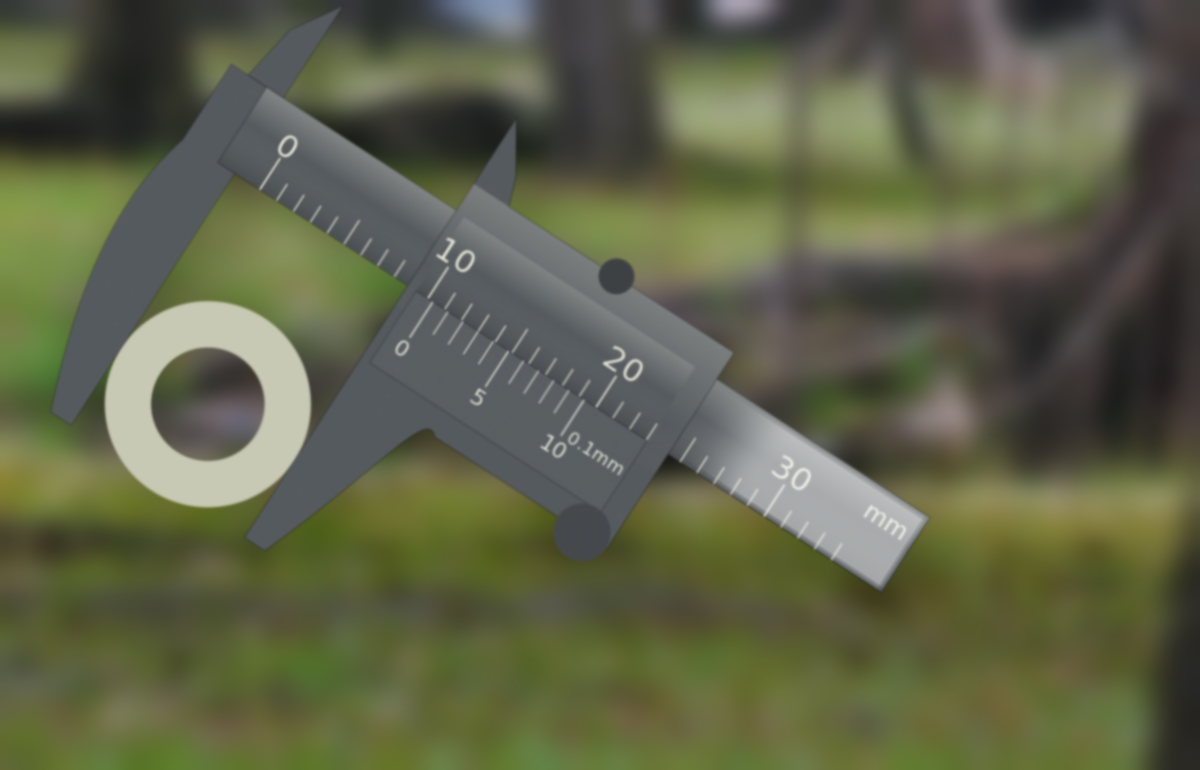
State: 10.3 mm
